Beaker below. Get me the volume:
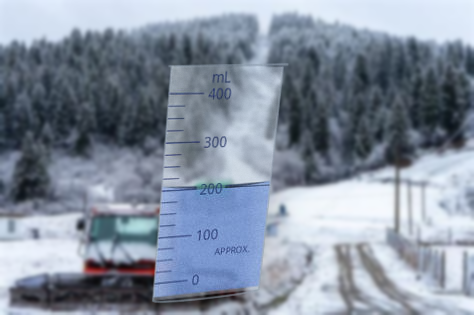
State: 200 mL
